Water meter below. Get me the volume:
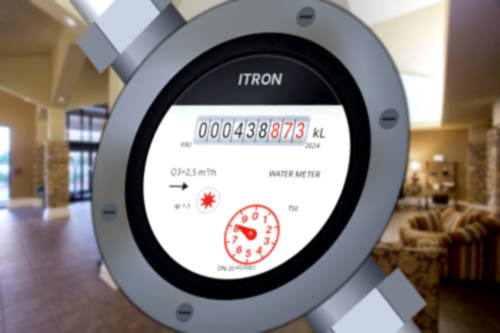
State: 438.8738 kL
